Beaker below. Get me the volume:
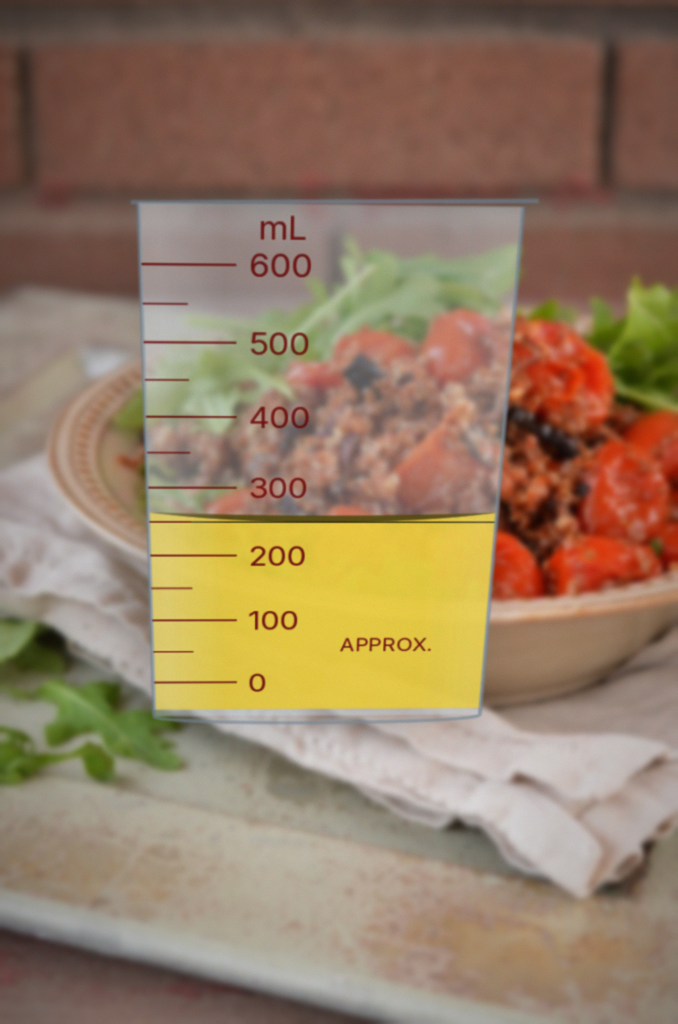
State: 250 mL
